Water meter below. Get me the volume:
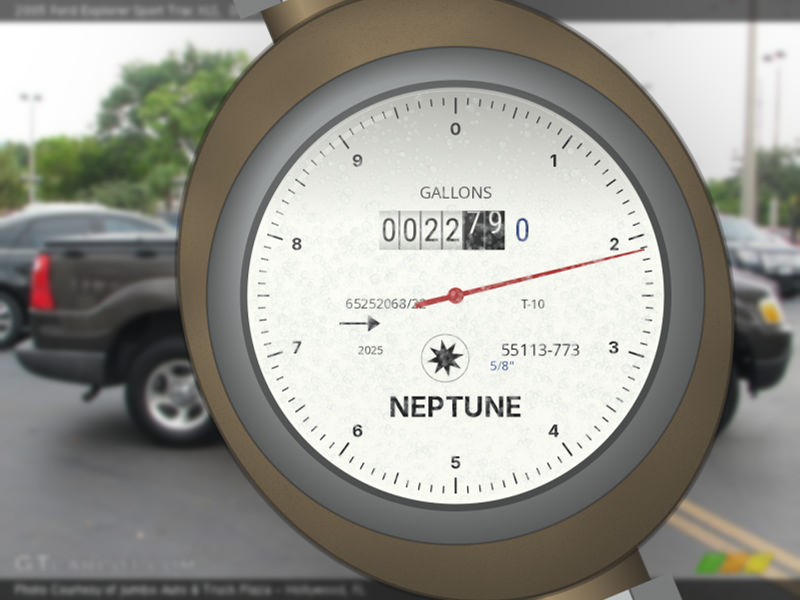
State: 22792.1 gal
